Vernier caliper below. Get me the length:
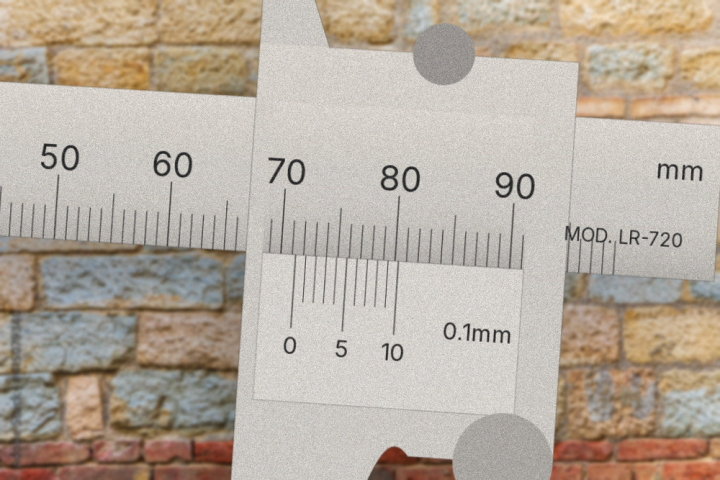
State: 71.3 mm
